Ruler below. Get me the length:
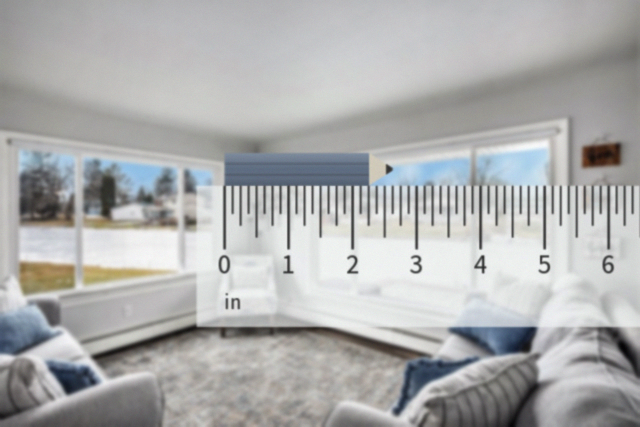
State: 2.625 in
